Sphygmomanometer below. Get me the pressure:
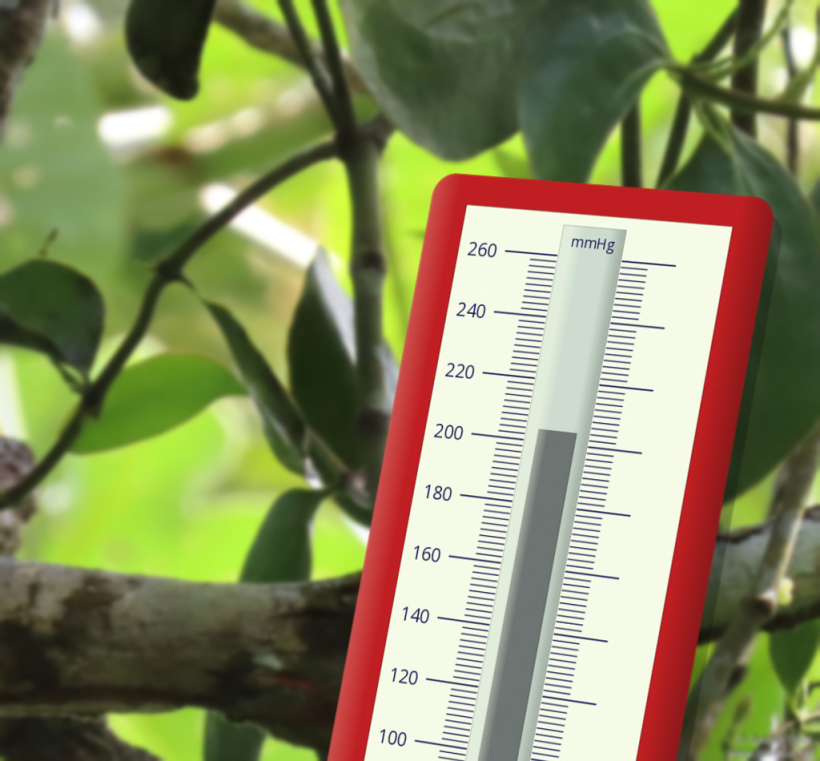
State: 204 mmHg
